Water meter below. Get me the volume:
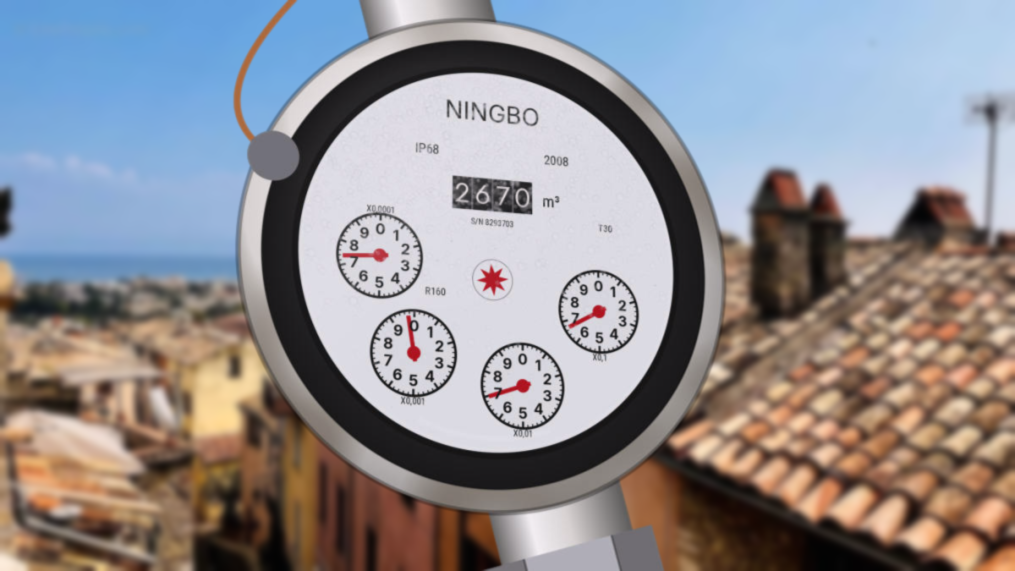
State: 2670.6697 m³
